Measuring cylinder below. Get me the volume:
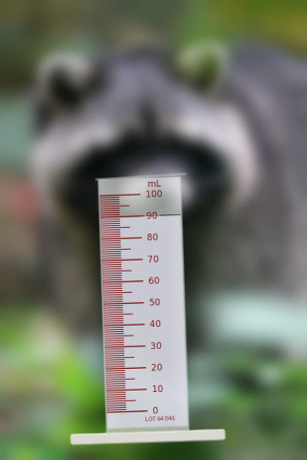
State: 90 mL
